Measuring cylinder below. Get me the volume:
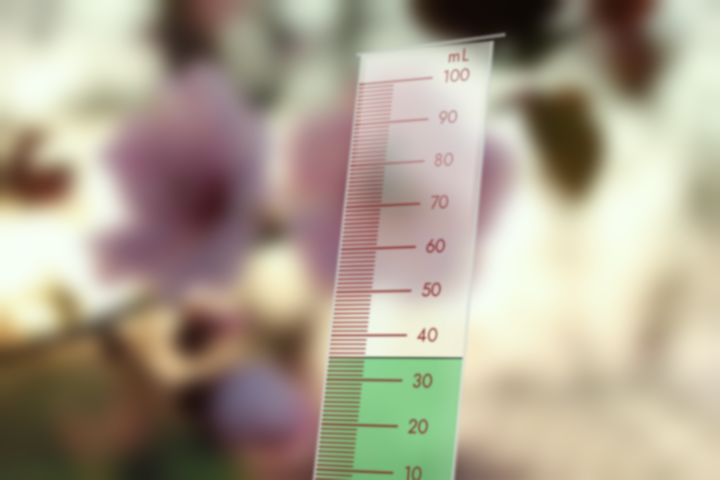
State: 35 mL
